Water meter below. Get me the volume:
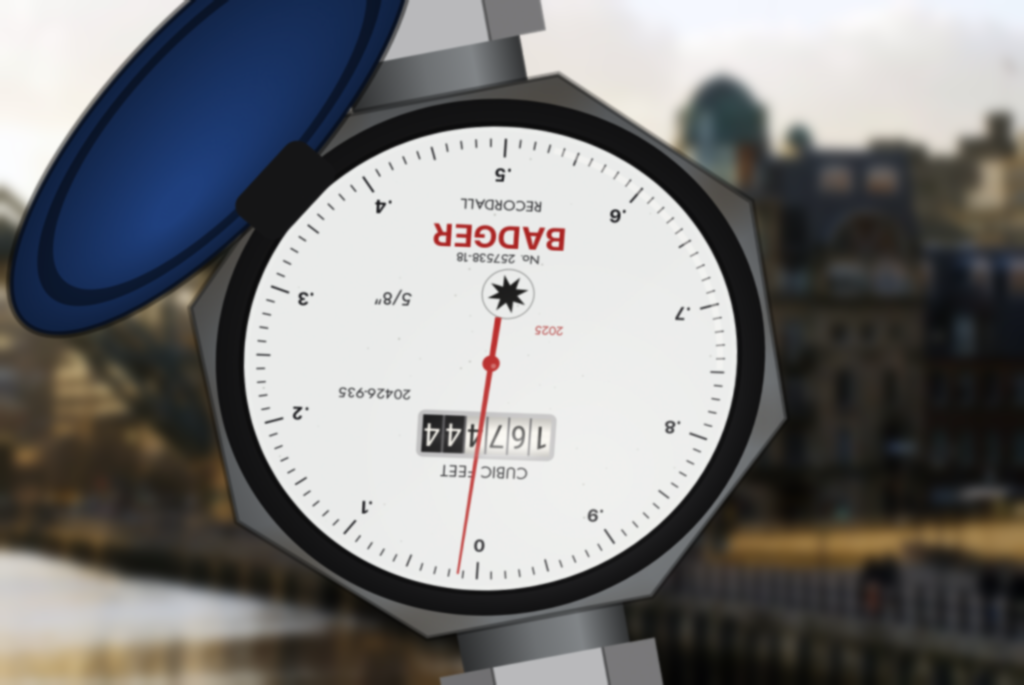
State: 167444.01 ft³
